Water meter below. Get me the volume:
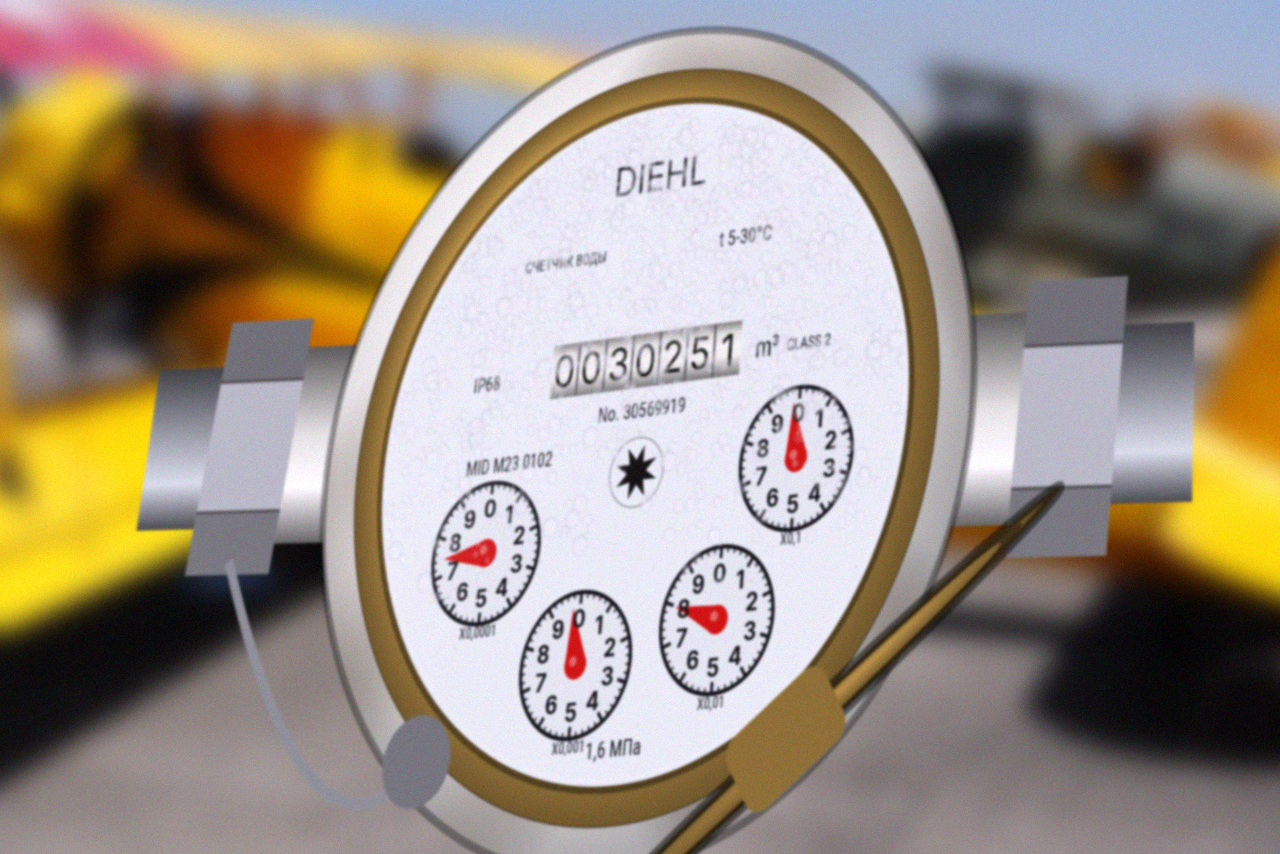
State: 30250.9797 m³
